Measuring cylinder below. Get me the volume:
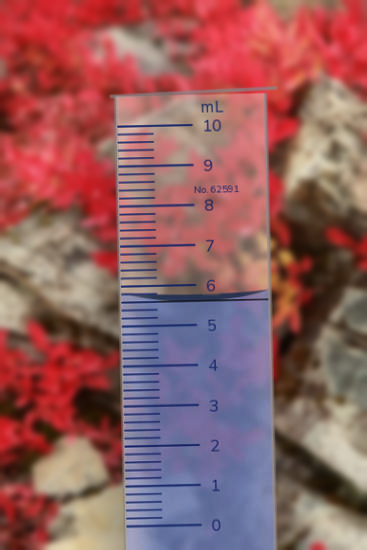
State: 5.6 mL
